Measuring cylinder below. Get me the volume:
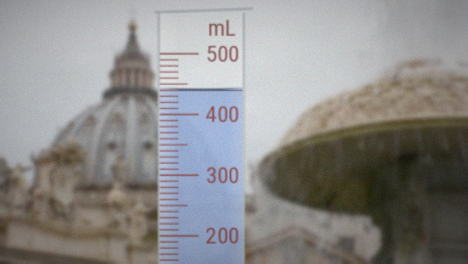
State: 440 mL
